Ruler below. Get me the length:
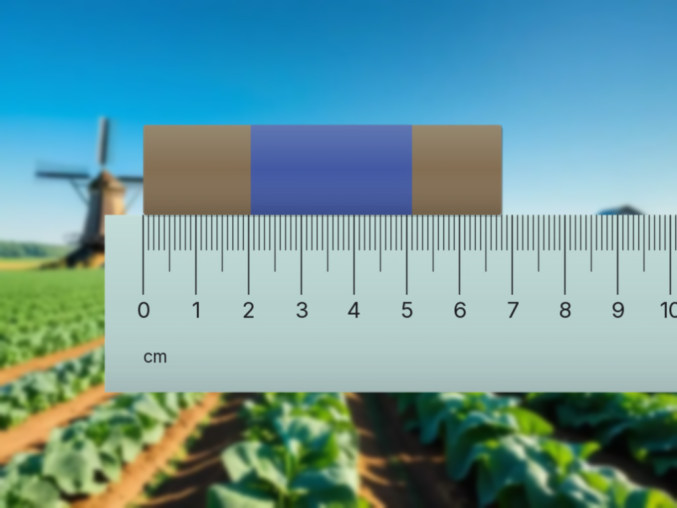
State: 6.8 cm
